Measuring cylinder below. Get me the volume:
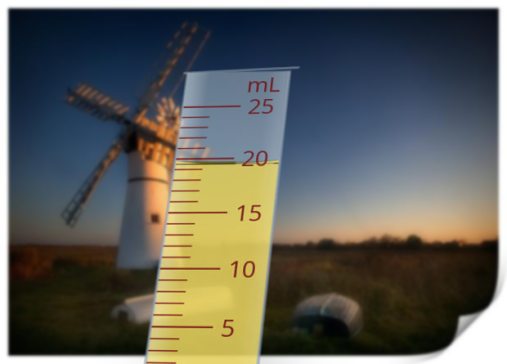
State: 19.5 mL
